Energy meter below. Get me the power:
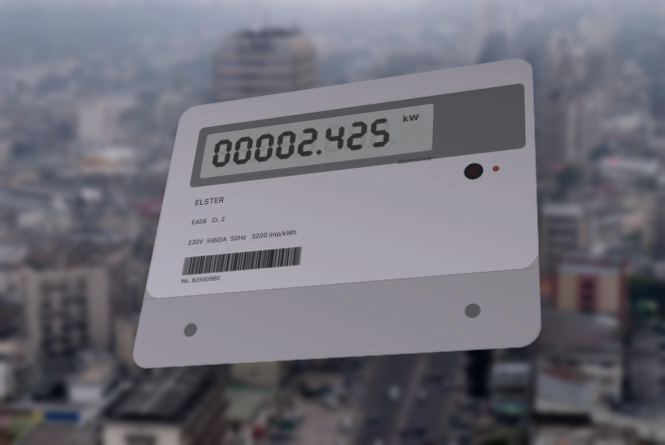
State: 2.425 kW
